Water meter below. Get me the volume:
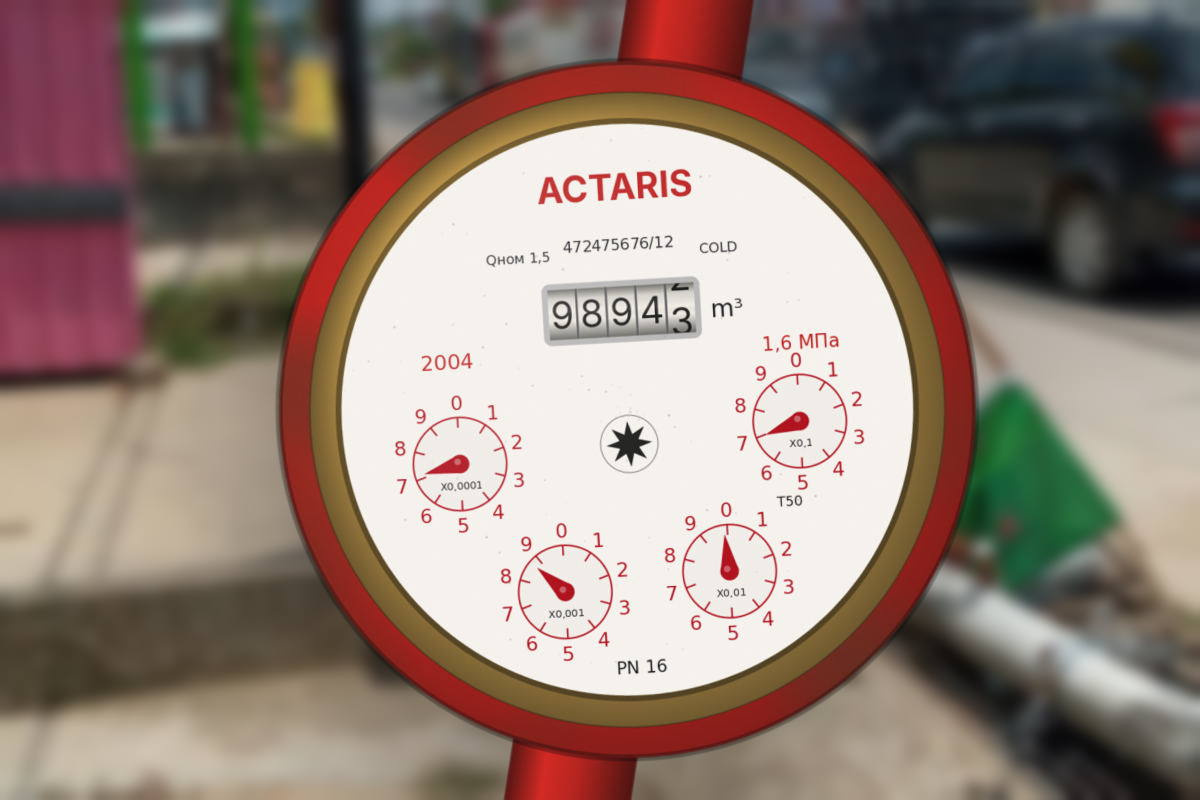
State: 98942.6987 m³
